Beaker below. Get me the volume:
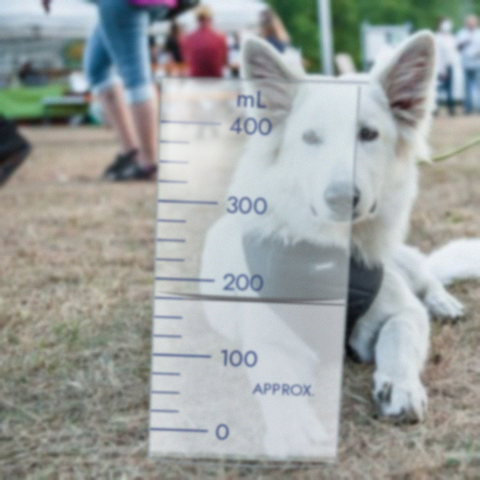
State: 175 mL
